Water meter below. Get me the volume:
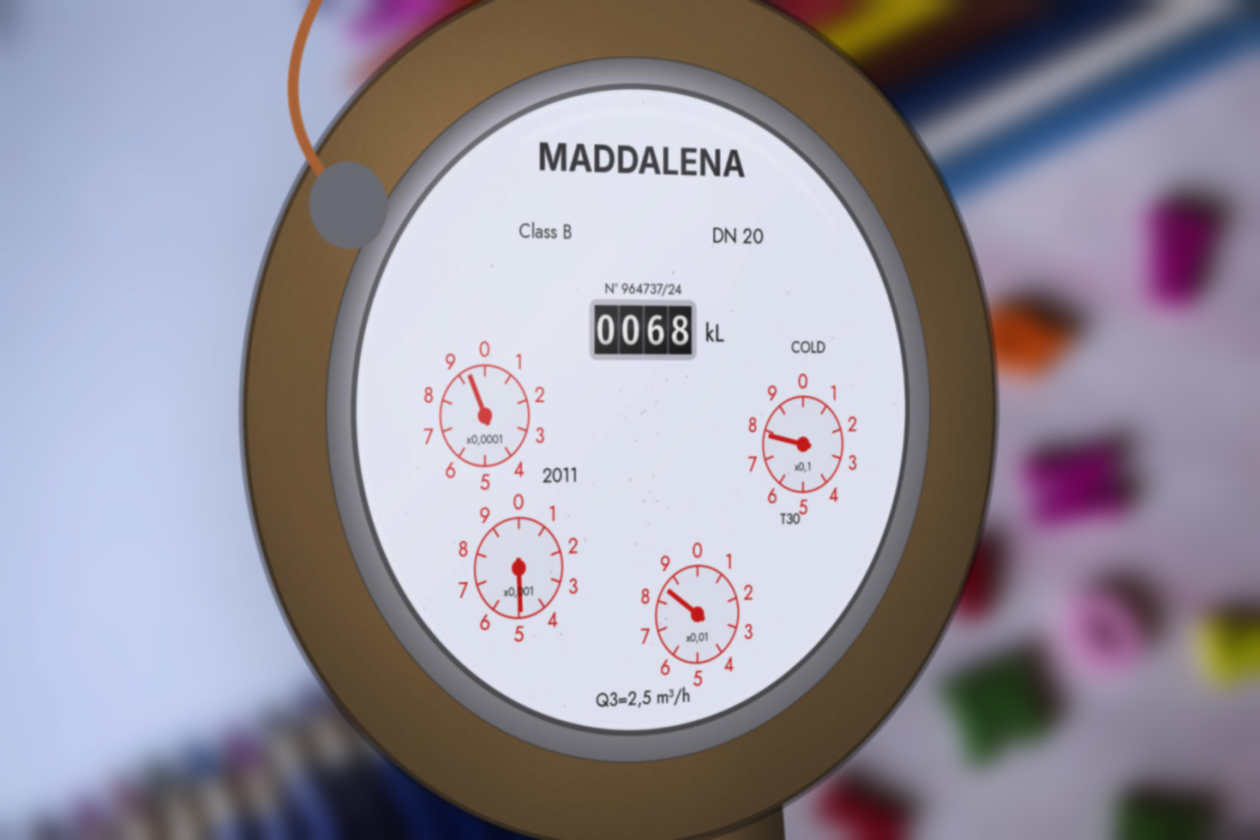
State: 68.7849 kL
